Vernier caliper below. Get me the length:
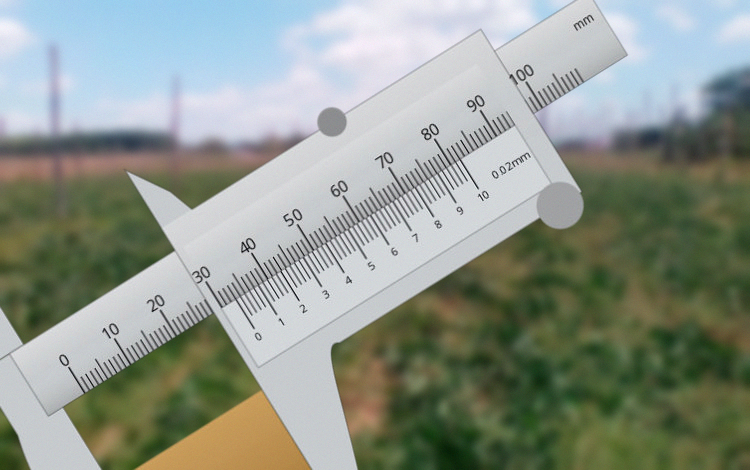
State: 33.0 mm
